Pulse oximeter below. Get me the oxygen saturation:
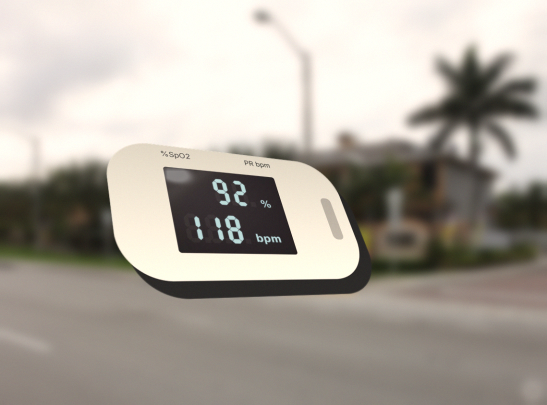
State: 92 %
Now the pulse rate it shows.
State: 118 bpm
